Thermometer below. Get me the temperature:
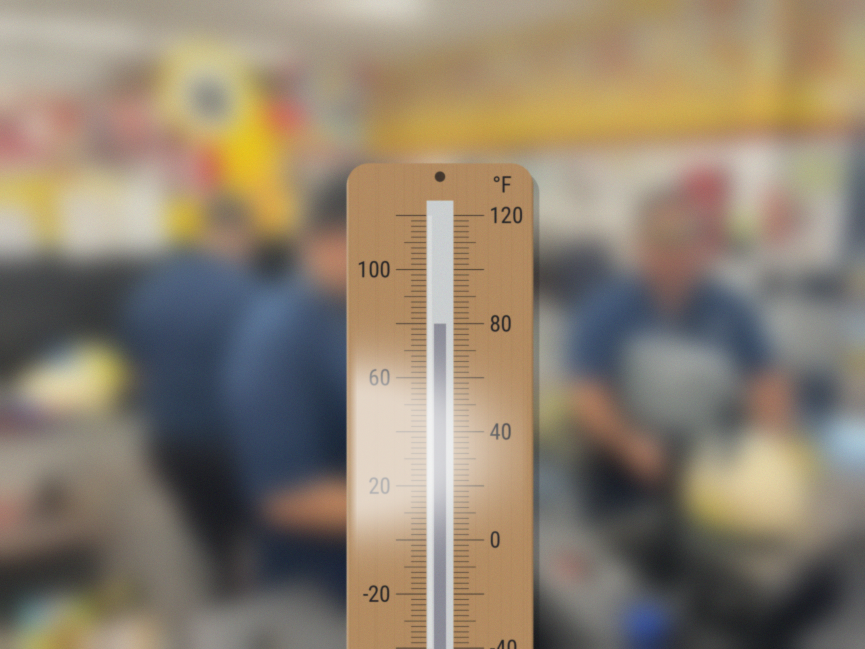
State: 80 °F
